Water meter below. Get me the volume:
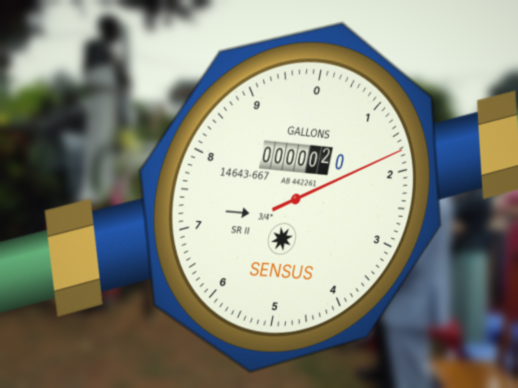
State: 21.7 gal
